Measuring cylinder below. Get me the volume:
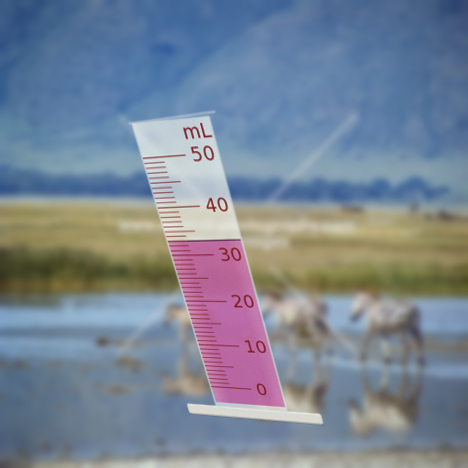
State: 33 mL
